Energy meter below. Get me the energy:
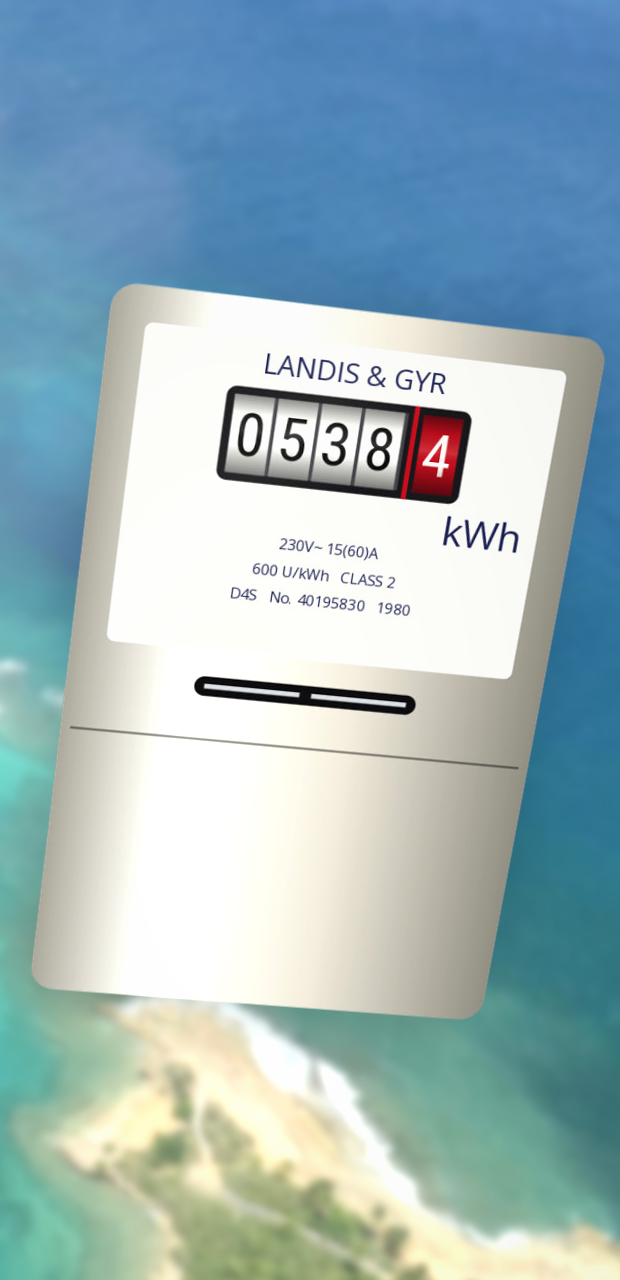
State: 538.4 kWh
